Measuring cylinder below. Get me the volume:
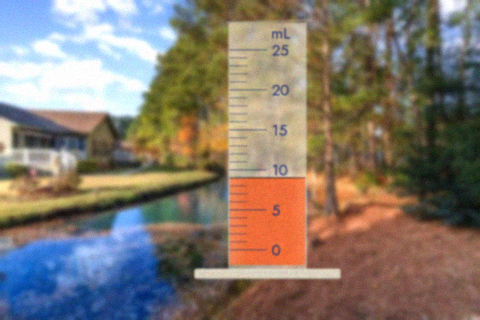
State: 9 mL
